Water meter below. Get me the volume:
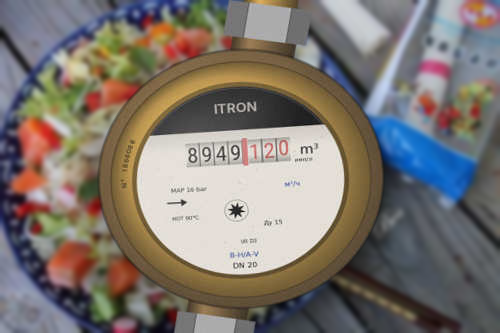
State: 8949.120 m³
